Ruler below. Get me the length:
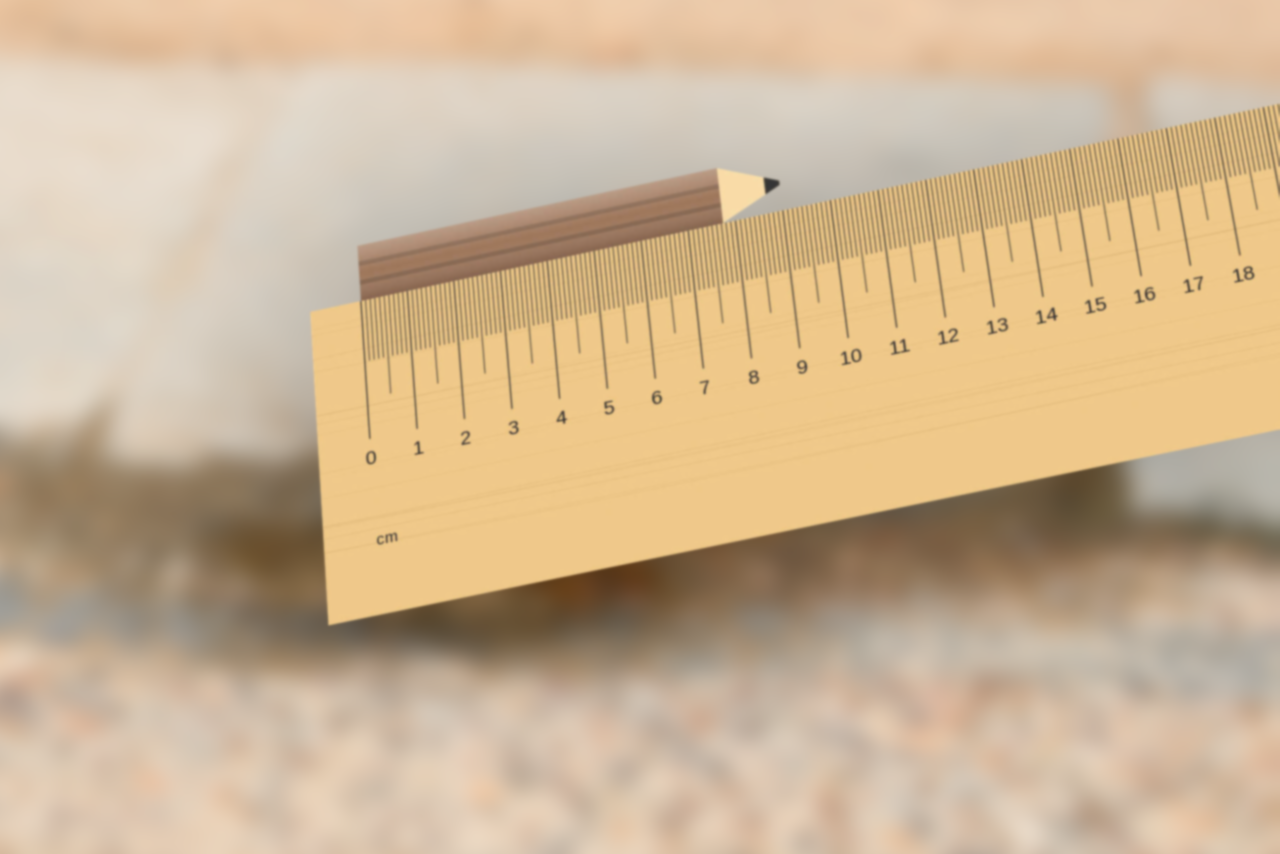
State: 9 cm
